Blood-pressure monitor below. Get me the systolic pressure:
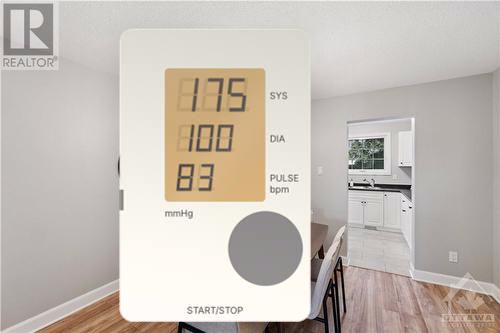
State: 175 mmHg
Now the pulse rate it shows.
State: 83 bpm
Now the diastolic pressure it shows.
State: 100 mmHg
